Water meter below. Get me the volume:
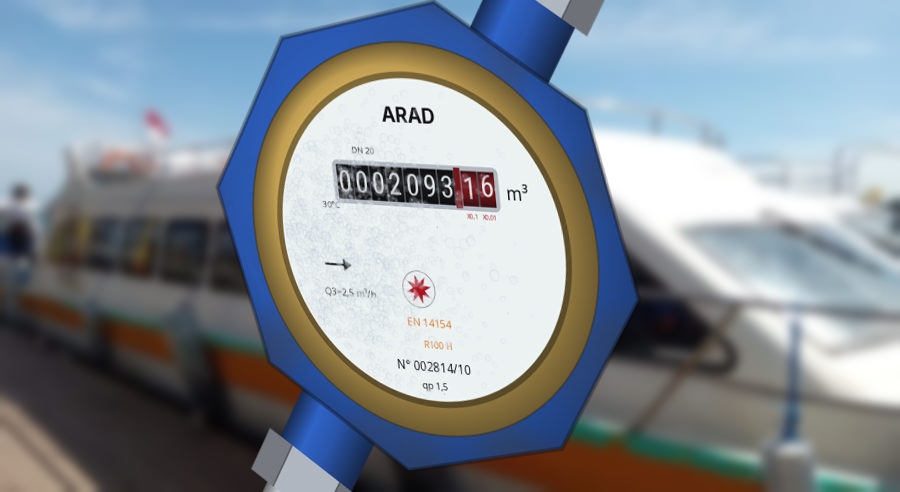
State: 2093.16 m³
